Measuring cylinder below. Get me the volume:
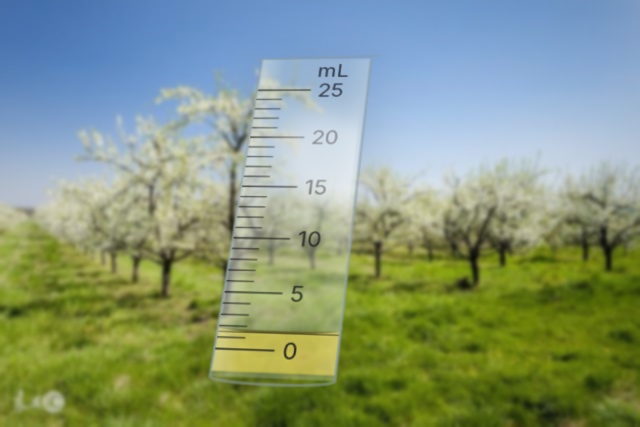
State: 1.5 mL
